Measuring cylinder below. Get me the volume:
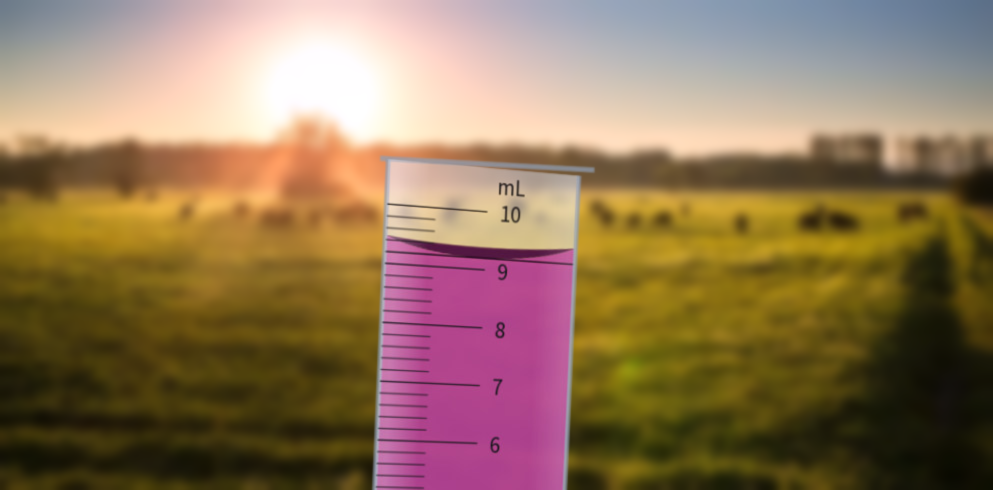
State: 9.2 mL
